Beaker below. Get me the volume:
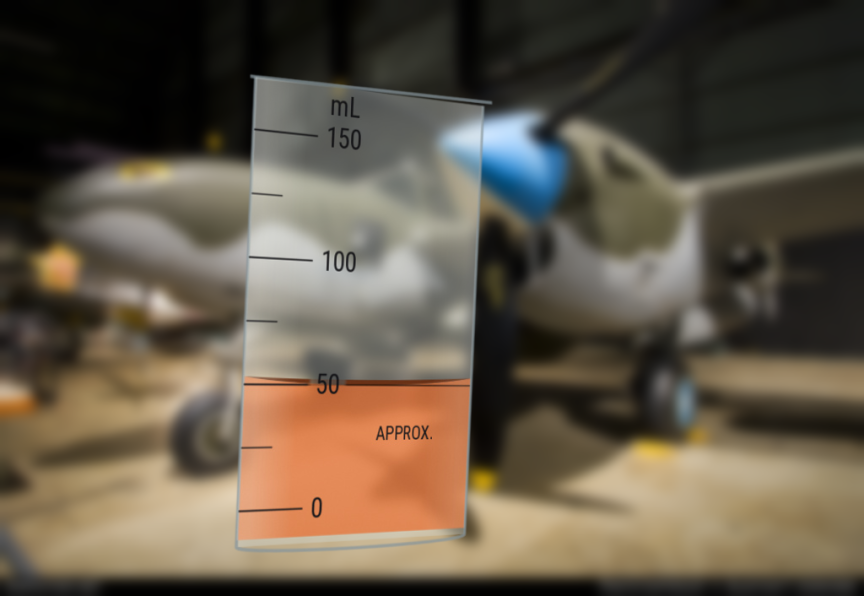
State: 50 mL
